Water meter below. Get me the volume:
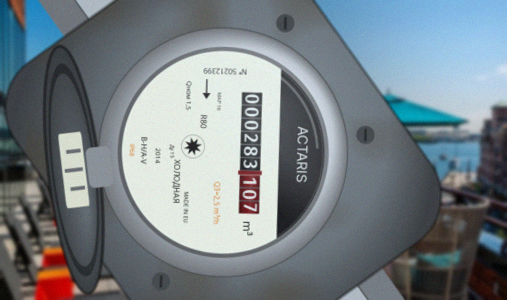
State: 283.107 m³
